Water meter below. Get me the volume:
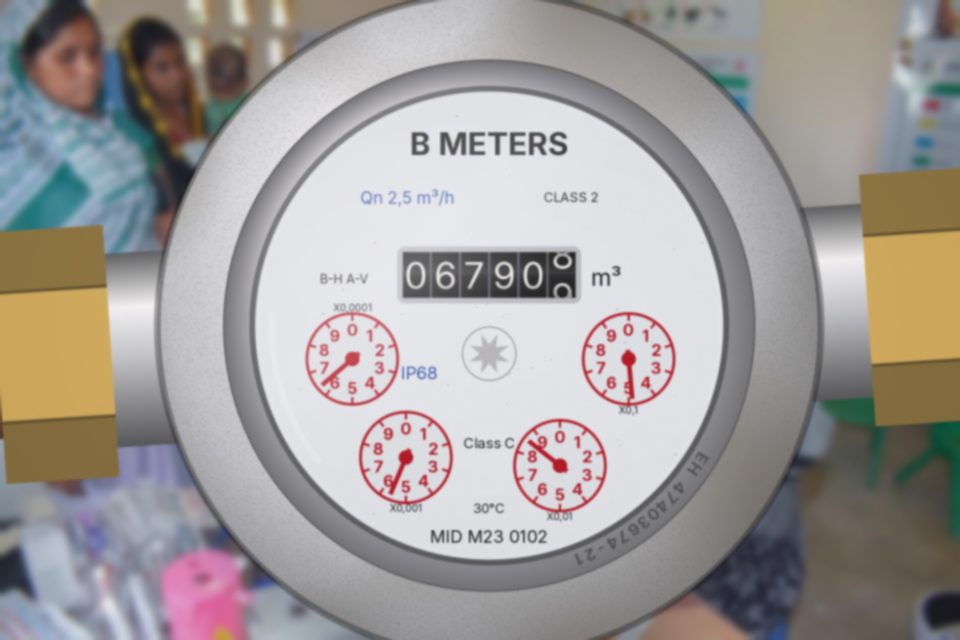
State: 67908.4856 m³
